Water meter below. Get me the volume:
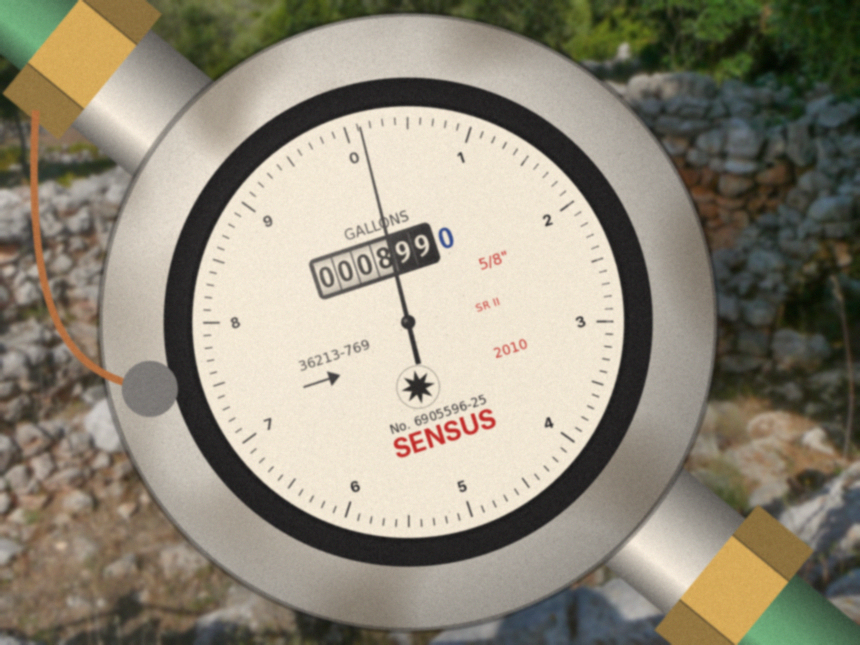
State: 8990.1 gal
